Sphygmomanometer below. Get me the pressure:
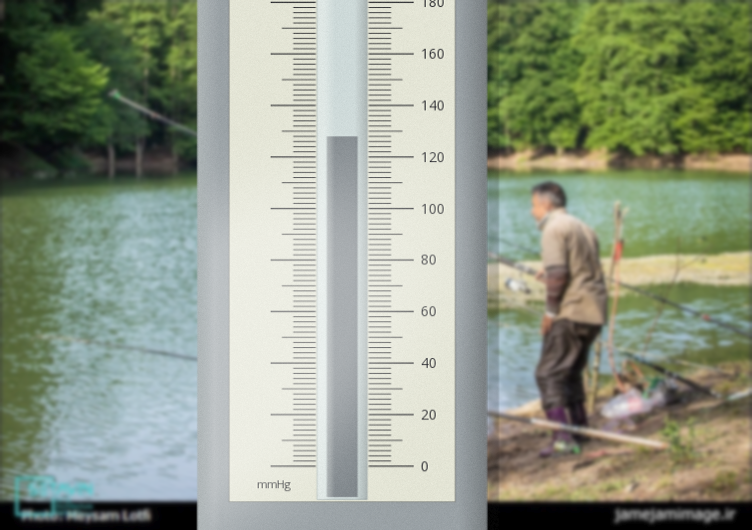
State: 128 mmHg
